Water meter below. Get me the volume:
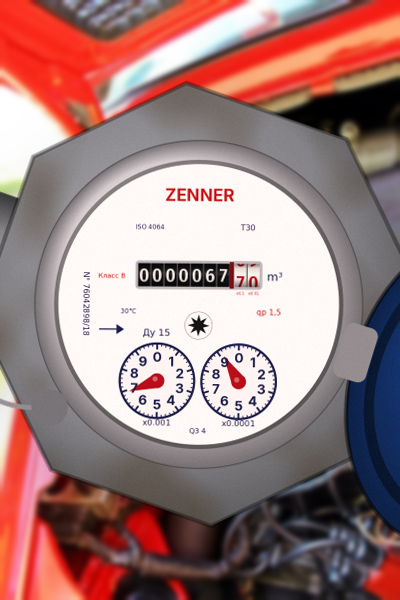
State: 67.6969 m³
